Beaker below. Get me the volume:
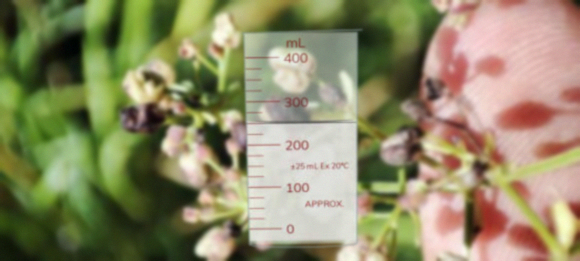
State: 250 mL
